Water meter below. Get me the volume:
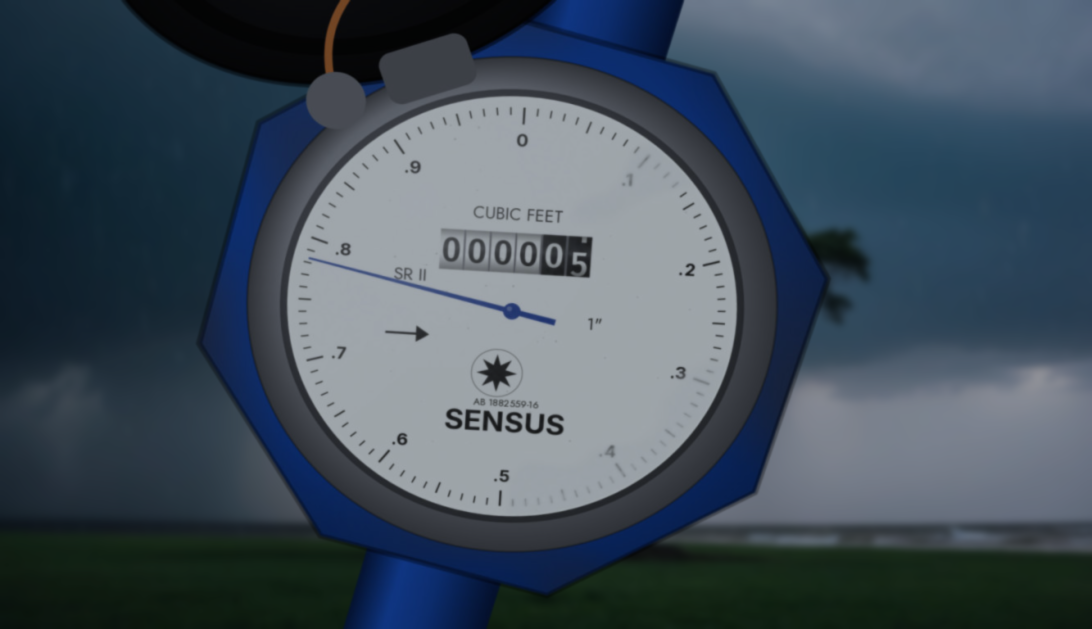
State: 4.78 ft³
